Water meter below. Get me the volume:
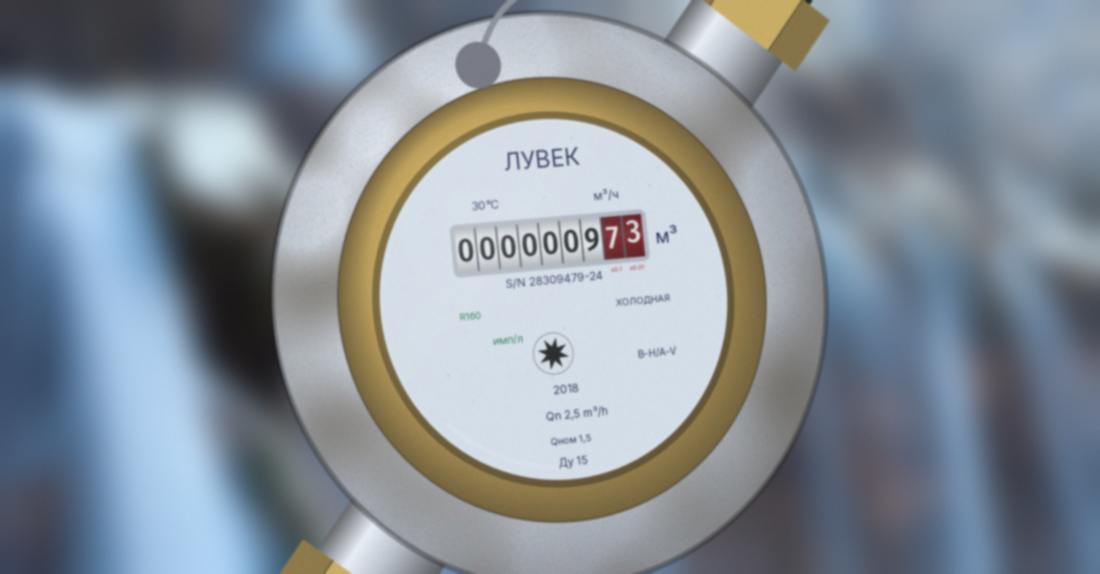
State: 9.73 m³
